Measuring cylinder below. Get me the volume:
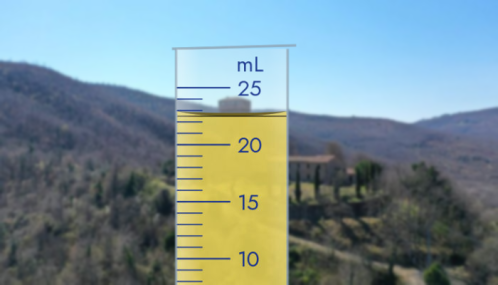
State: 22.5 mL
